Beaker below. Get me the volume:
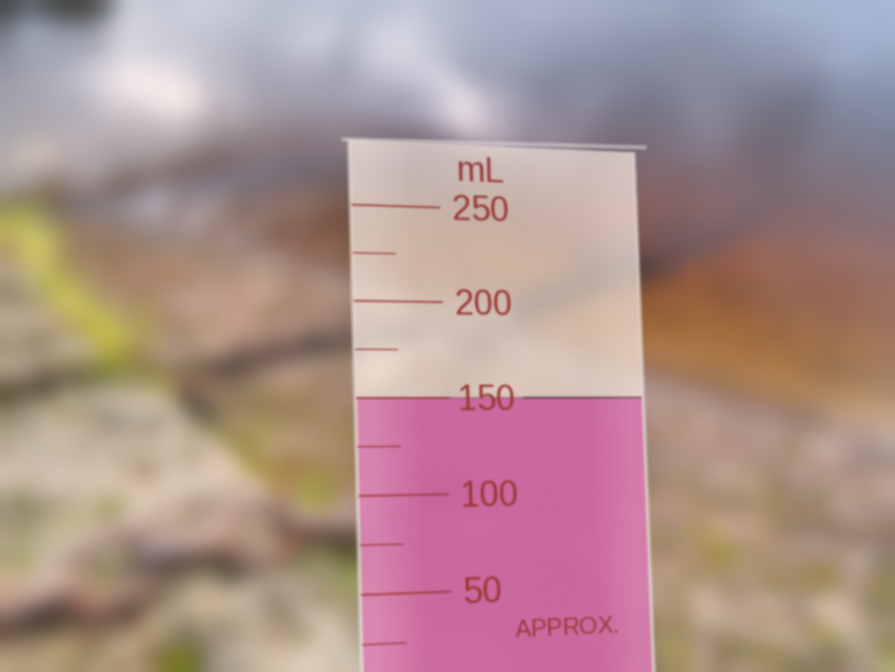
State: 150 mL
